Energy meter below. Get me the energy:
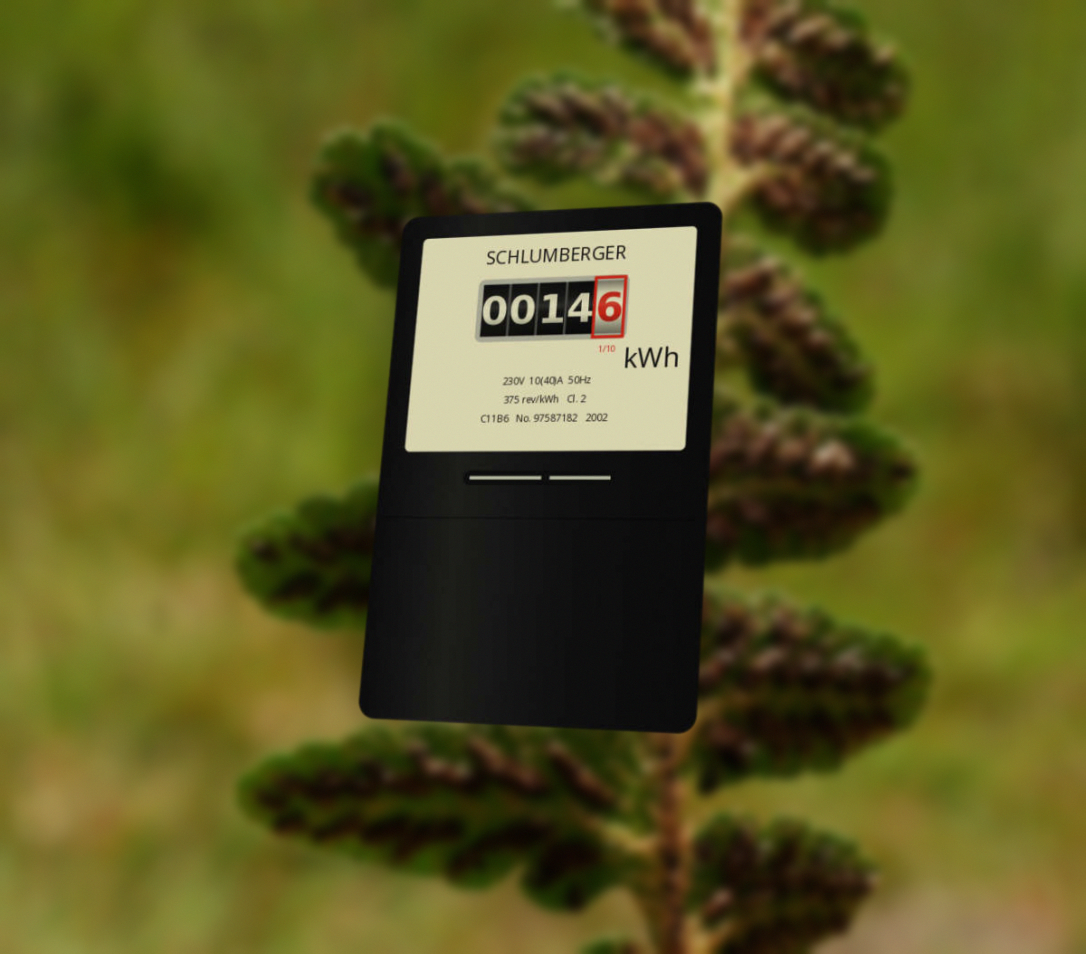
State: 14.6 kWh
